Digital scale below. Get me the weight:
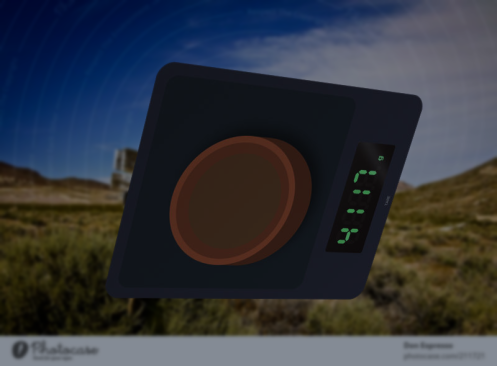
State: 4117 g
